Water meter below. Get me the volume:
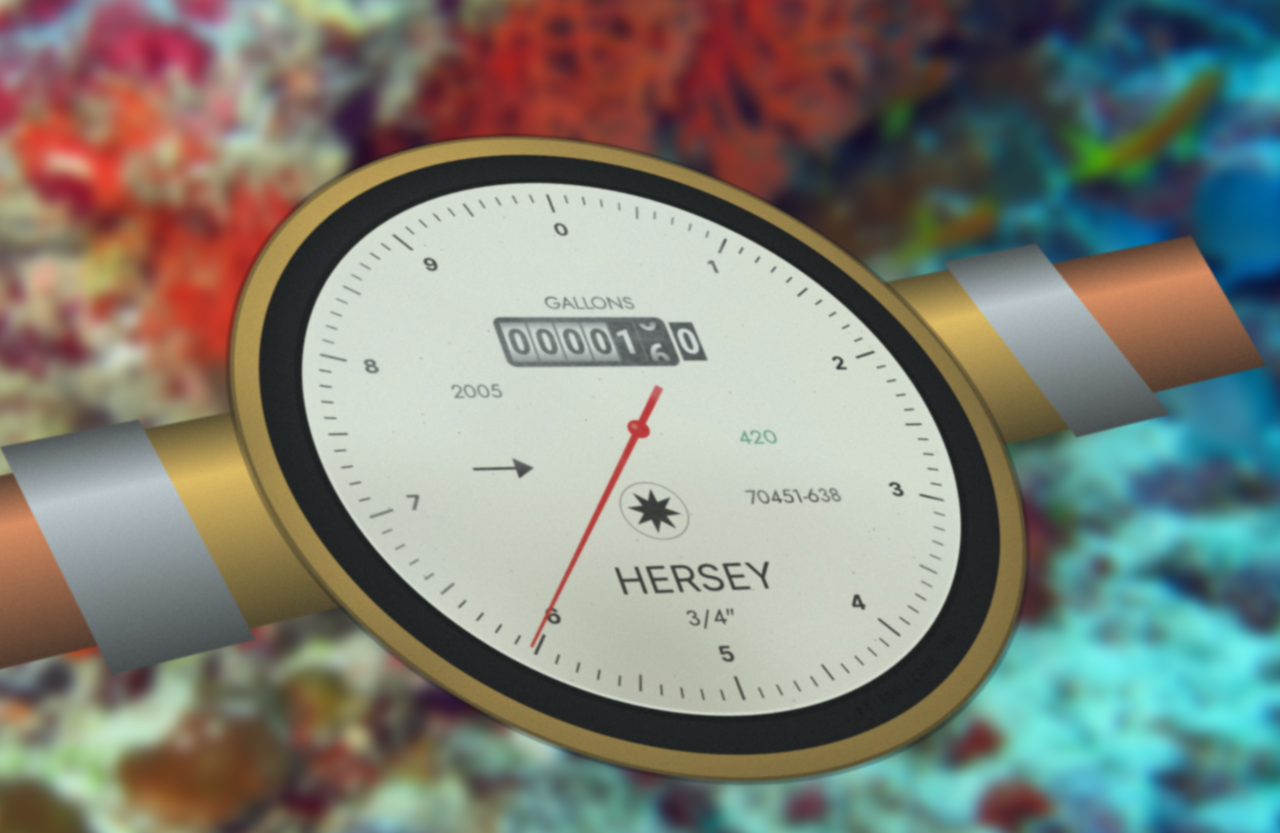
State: 156.0 gal
